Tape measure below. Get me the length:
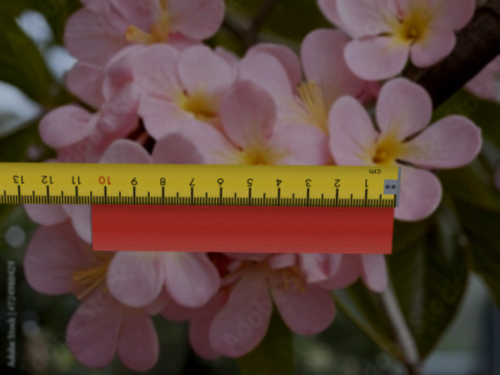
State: 10.5 cm
